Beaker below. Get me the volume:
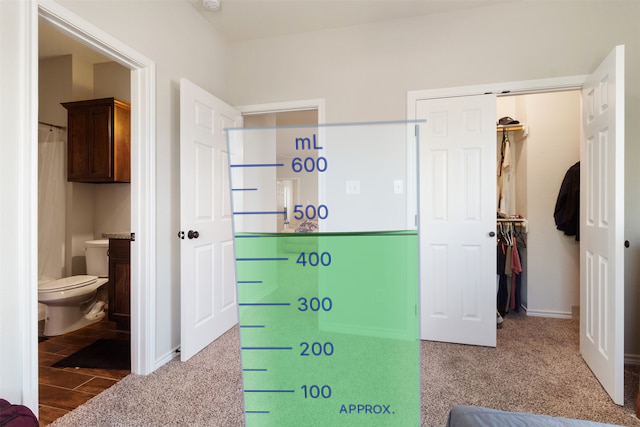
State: 450 mL
